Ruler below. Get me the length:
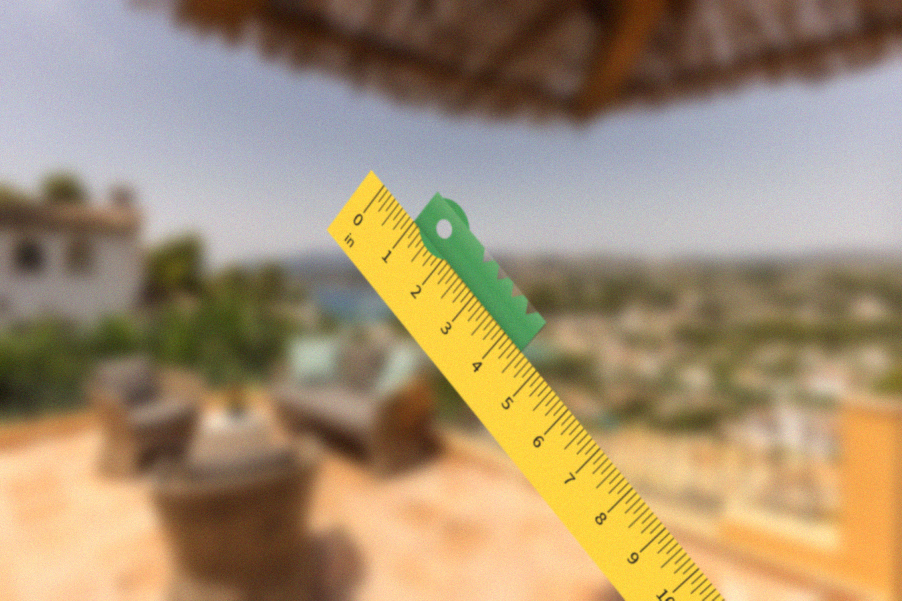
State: 3.5 in
